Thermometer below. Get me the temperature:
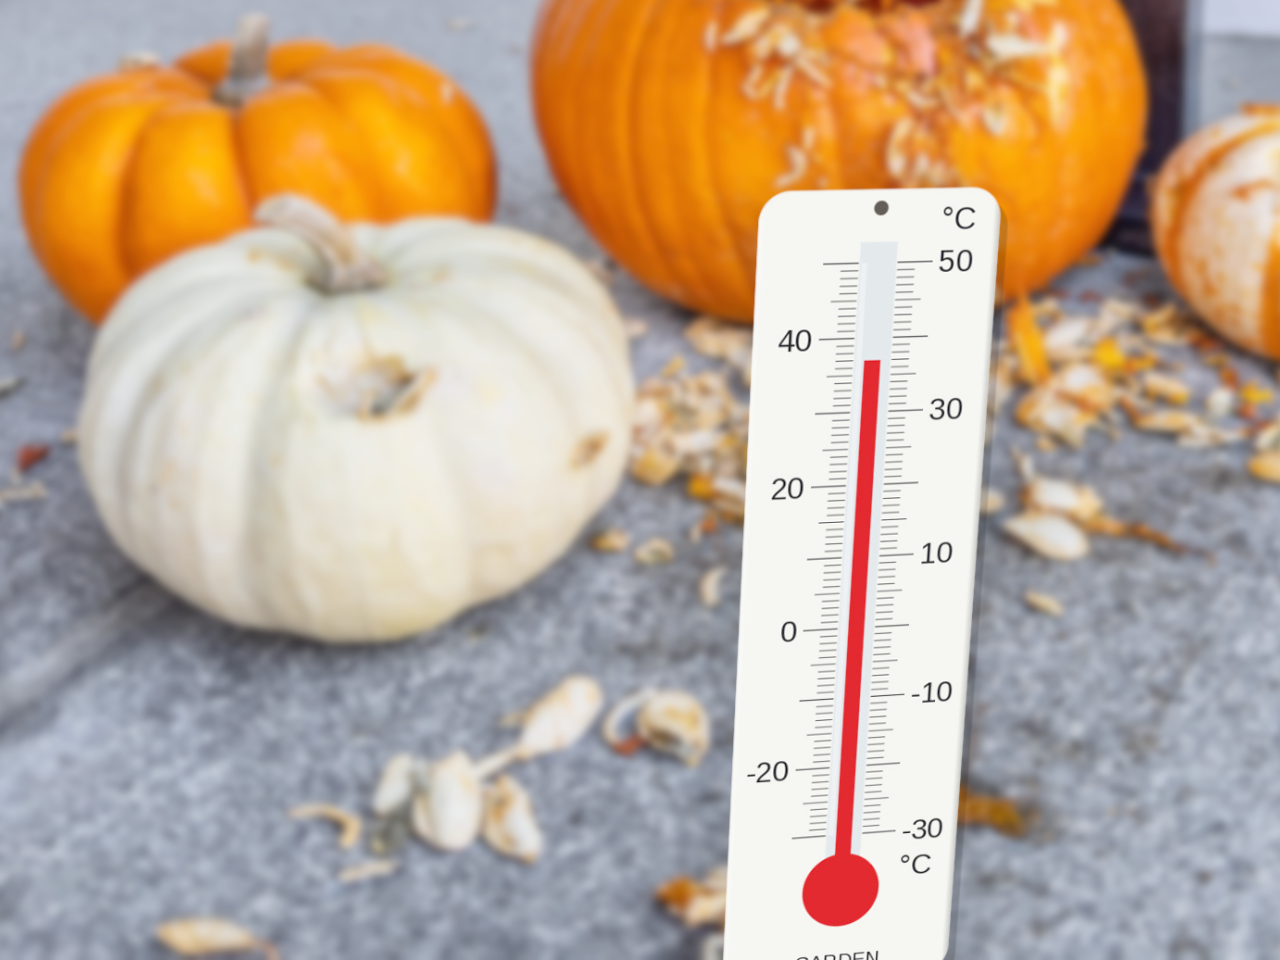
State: 37 °C
